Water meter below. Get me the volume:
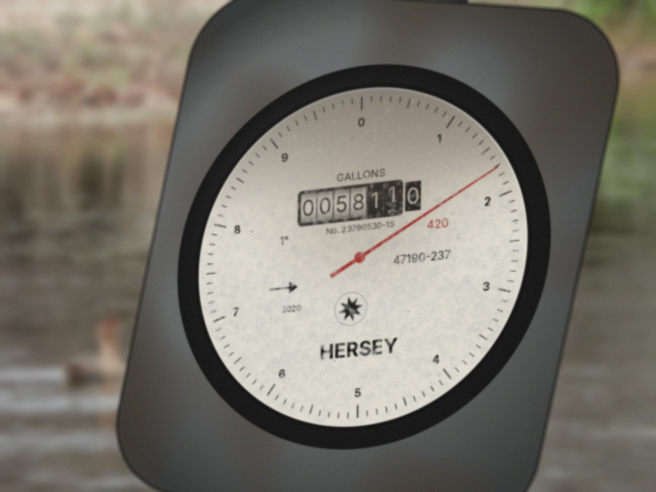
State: 58111.7 gal
